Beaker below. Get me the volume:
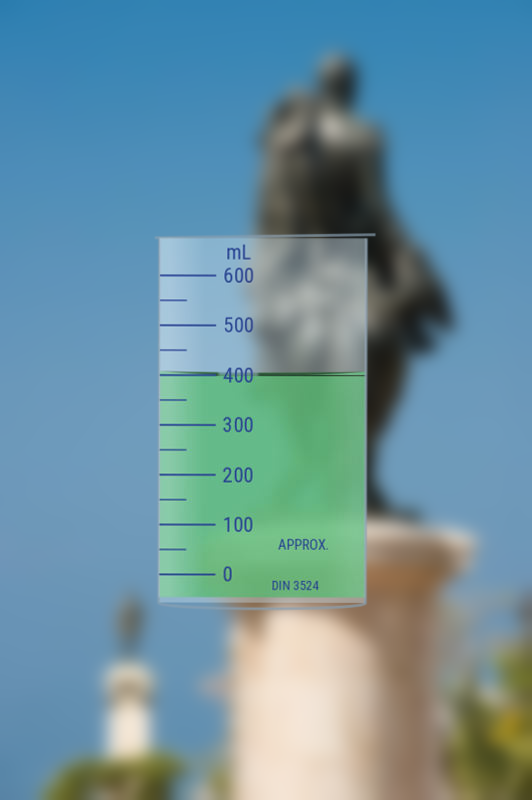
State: 400 mL
